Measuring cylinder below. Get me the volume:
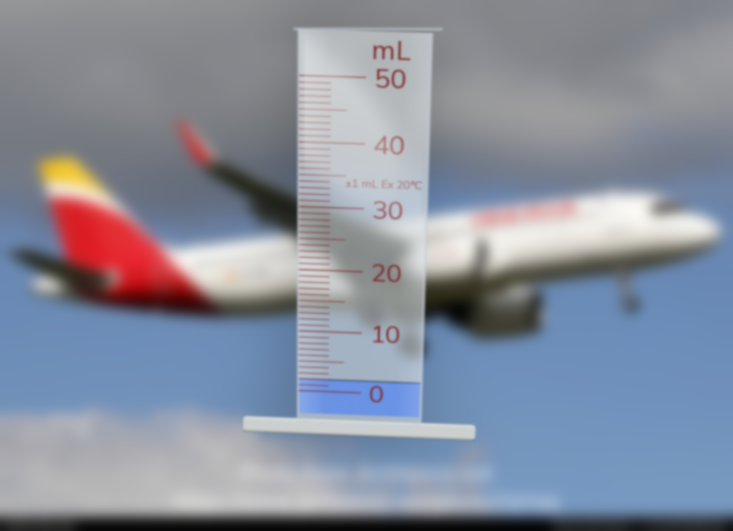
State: 2 mL
